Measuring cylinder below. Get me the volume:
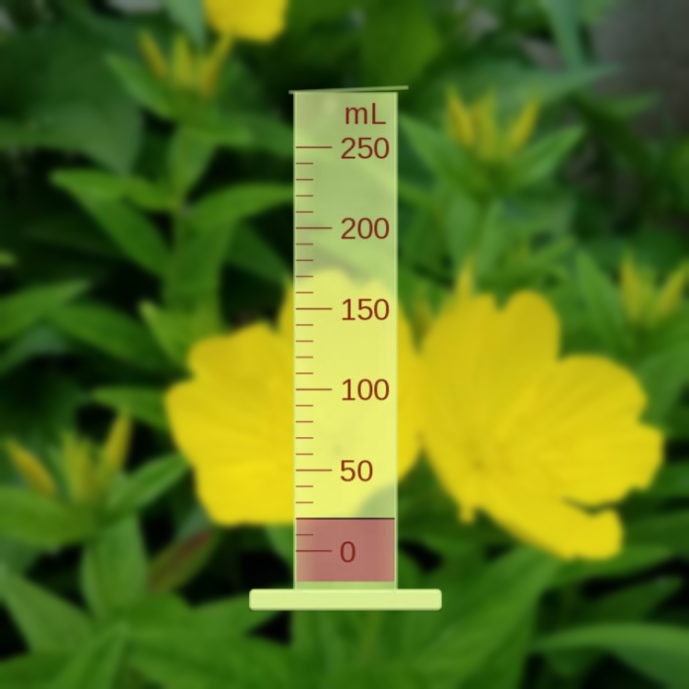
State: 20 mL
